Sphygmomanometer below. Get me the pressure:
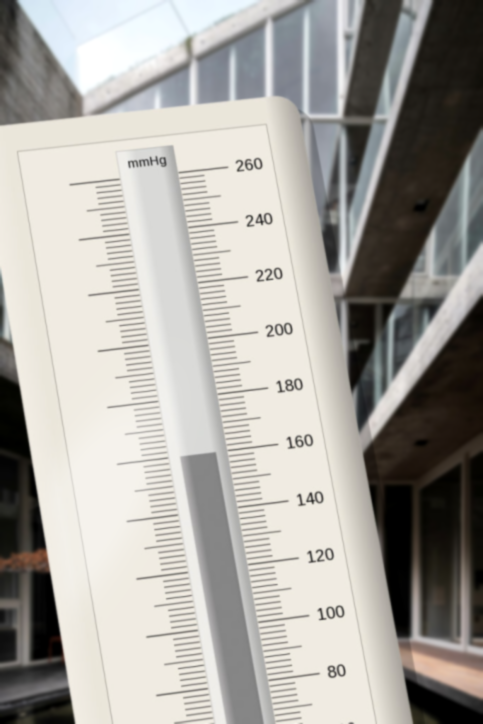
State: 160 mmHg
